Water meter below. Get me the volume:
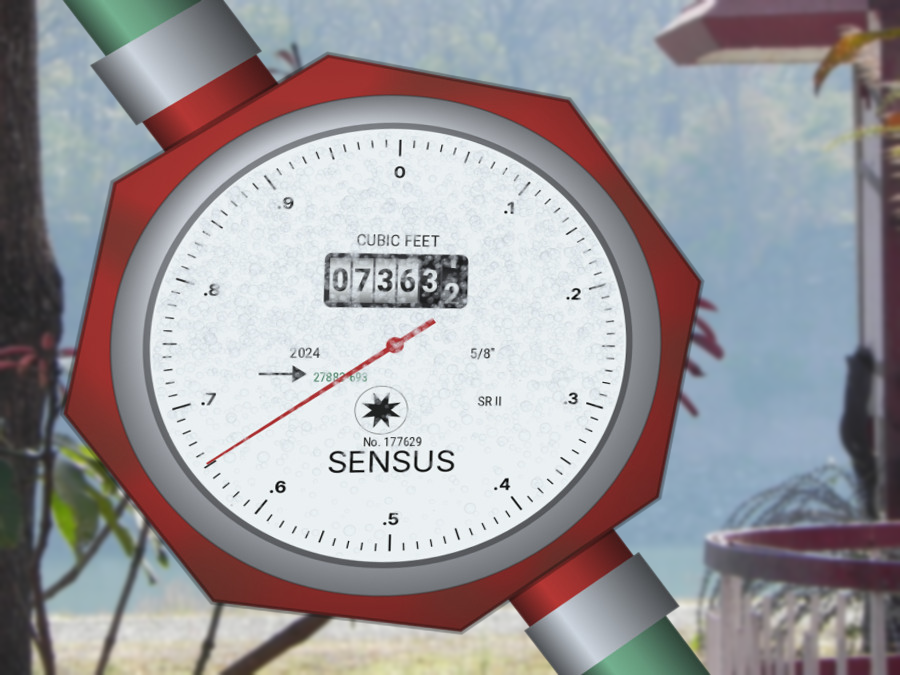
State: 73631.65 ft³
